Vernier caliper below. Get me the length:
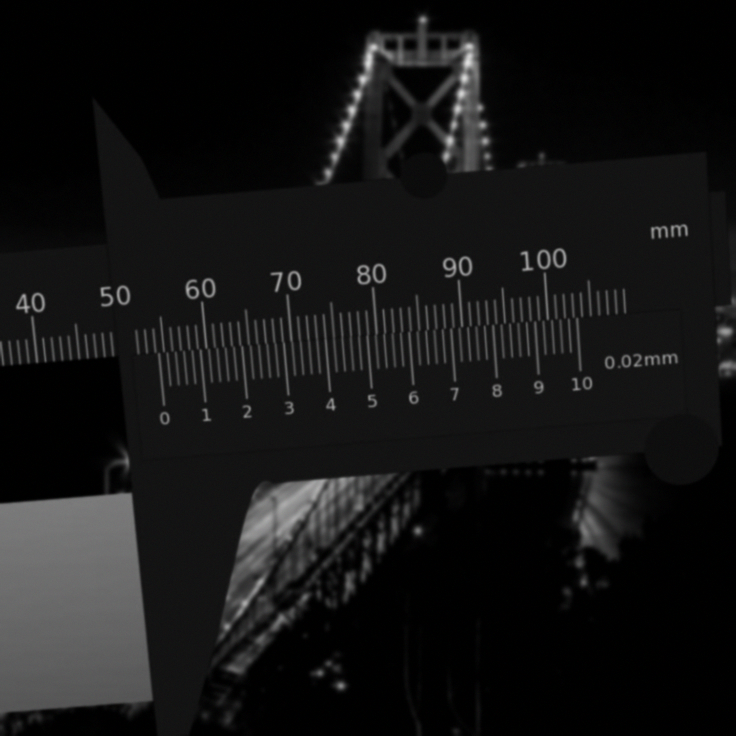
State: 54.4 mm
